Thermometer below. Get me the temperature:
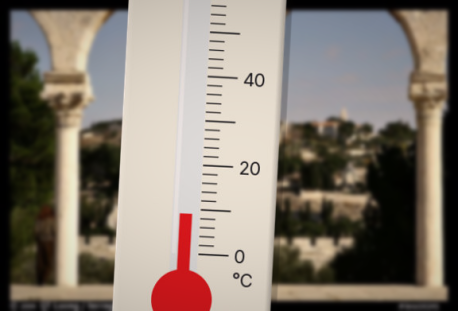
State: 9 °C
